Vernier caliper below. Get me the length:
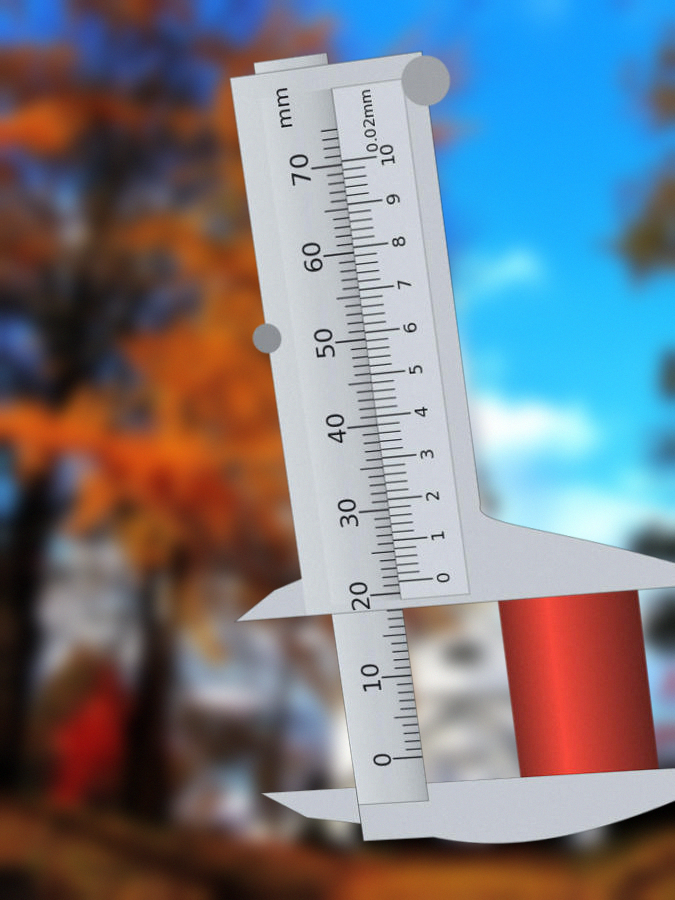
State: 21.4 mm
